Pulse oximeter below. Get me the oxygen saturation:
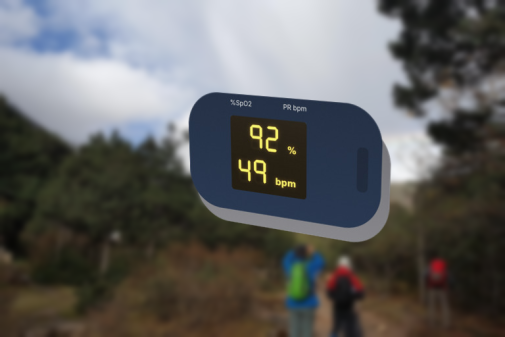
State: 92 %
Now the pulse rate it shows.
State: 49 bpm
